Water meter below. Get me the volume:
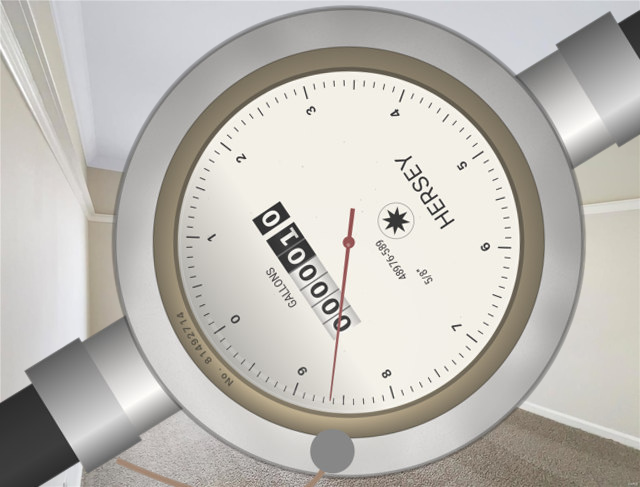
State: 8.6 gal
